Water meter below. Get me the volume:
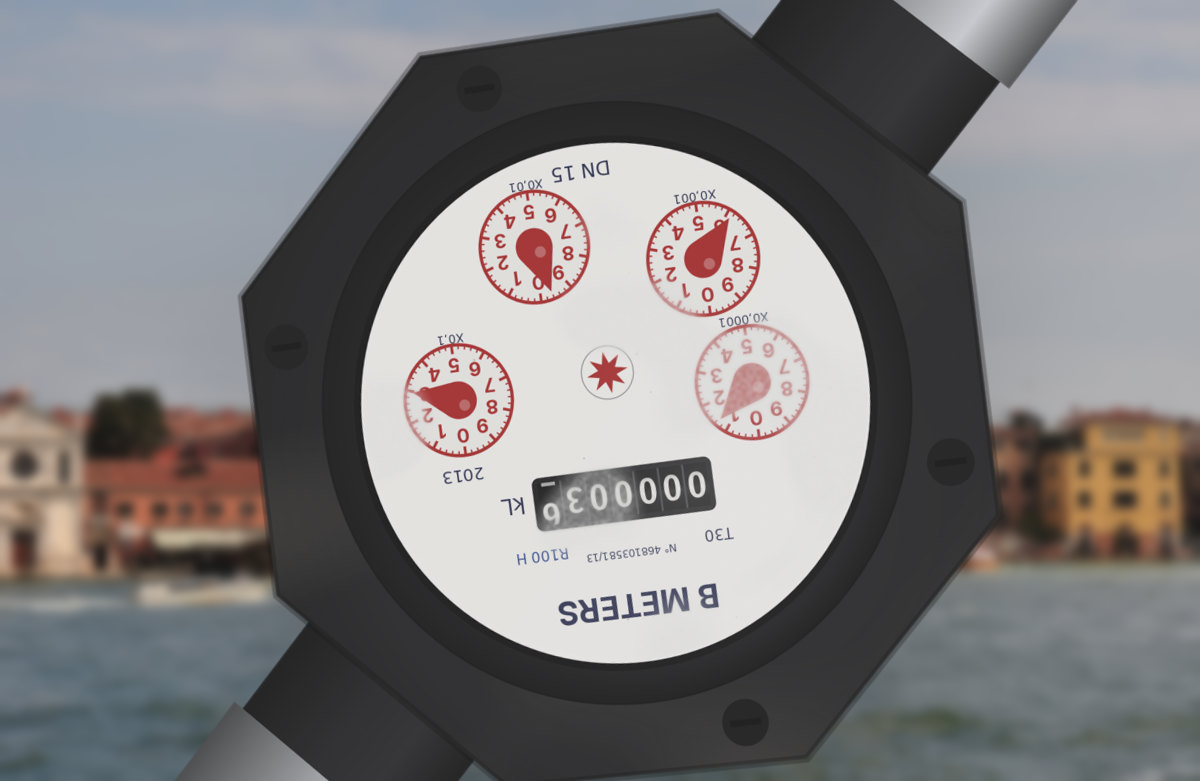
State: 36.2961 kL
